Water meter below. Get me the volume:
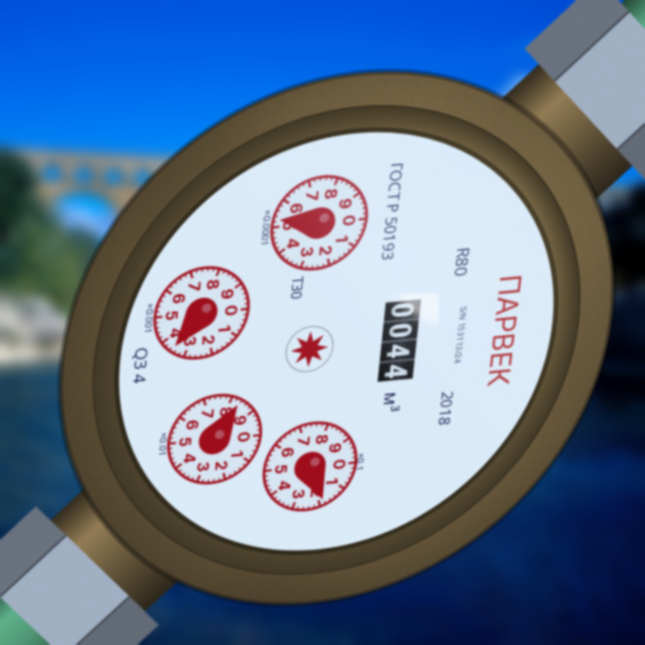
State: 44.1835 m³
